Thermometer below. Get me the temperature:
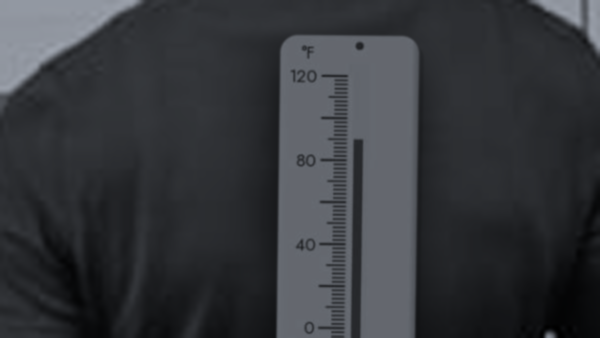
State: 90 °F
